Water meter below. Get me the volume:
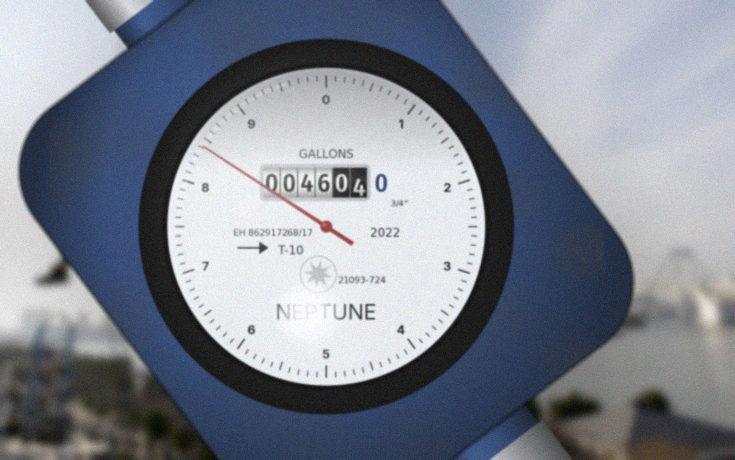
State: 46038.4 gal
